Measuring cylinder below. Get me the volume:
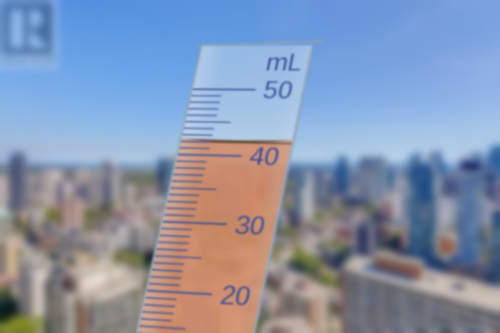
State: 42 mL
